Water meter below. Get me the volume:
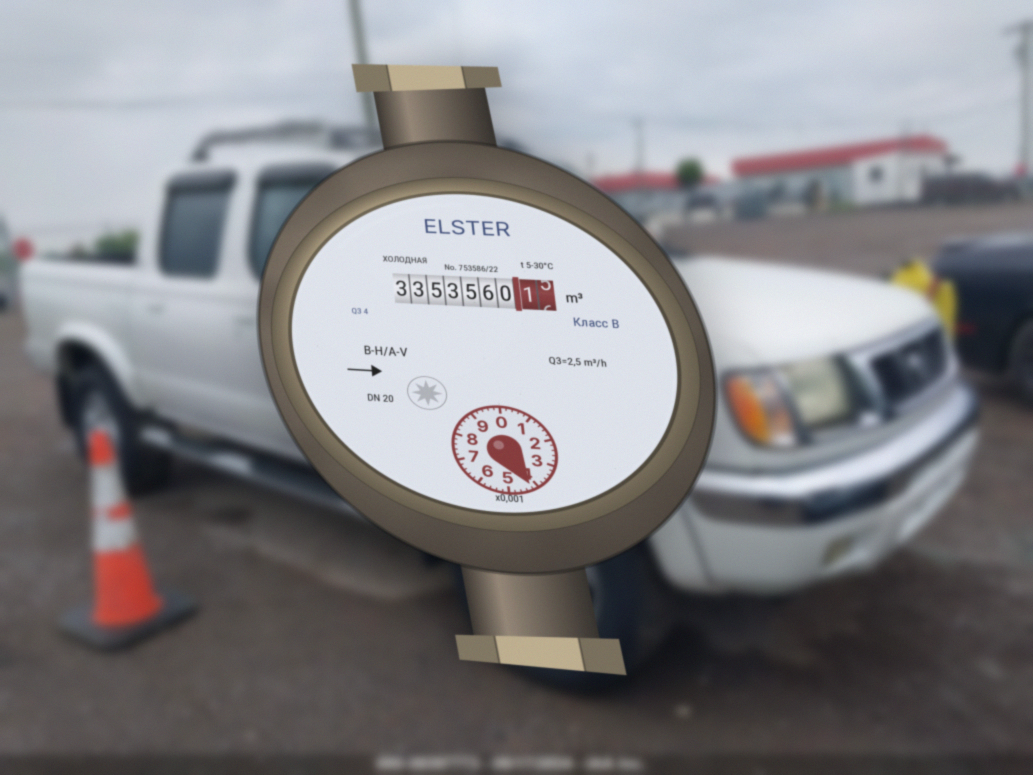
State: 3353560.154 m³
